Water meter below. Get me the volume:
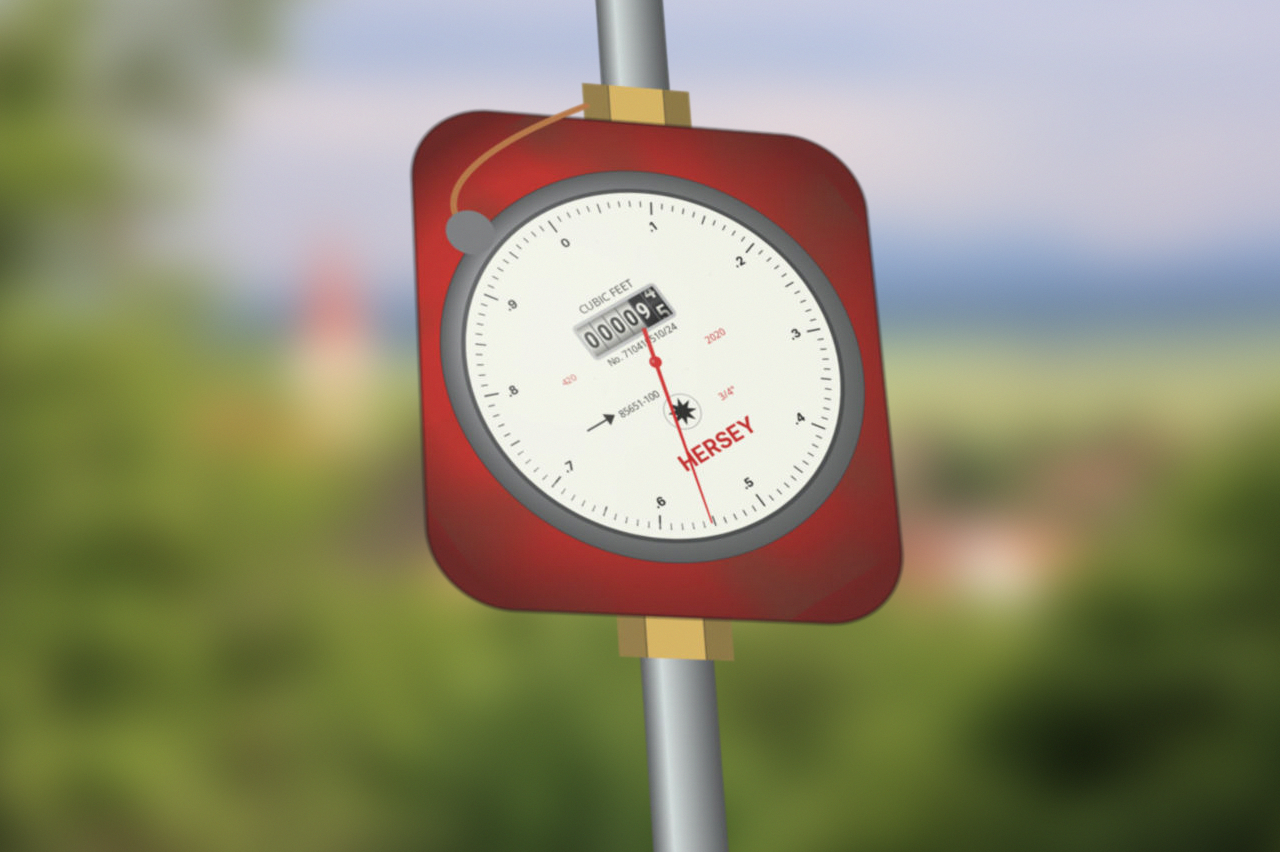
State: 94.55 ft³
